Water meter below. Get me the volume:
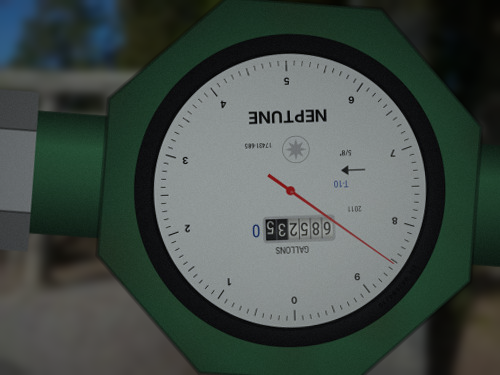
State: 6852348.5 gal
